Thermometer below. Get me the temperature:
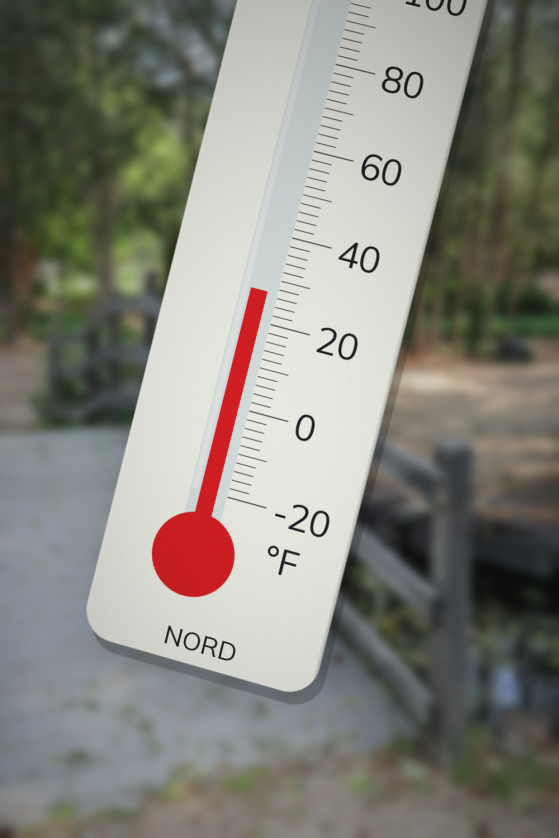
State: 27 °F
